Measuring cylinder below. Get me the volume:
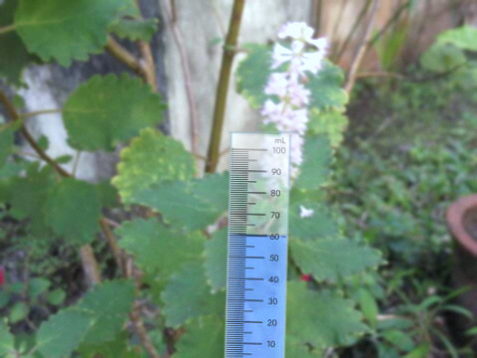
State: 60 mL
